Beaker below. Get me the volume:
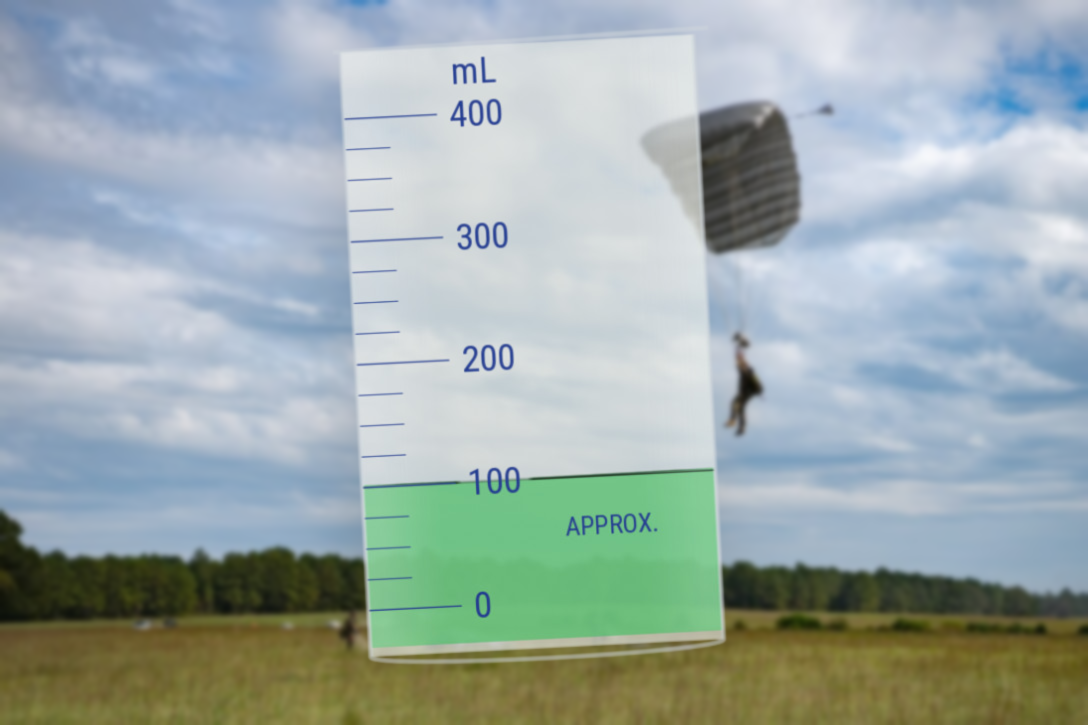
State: 100 mL
